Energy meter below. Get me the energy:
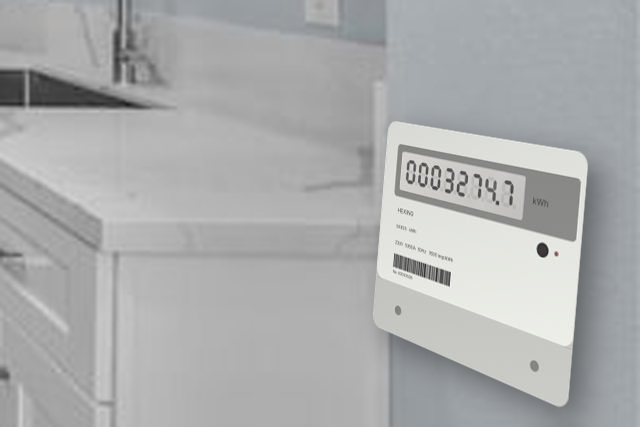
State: 3274.7 kWh
